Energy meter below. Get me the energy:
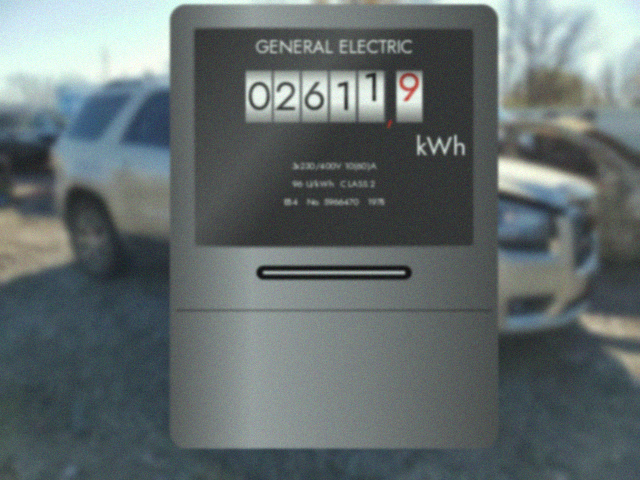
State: 2611.9 kWh
